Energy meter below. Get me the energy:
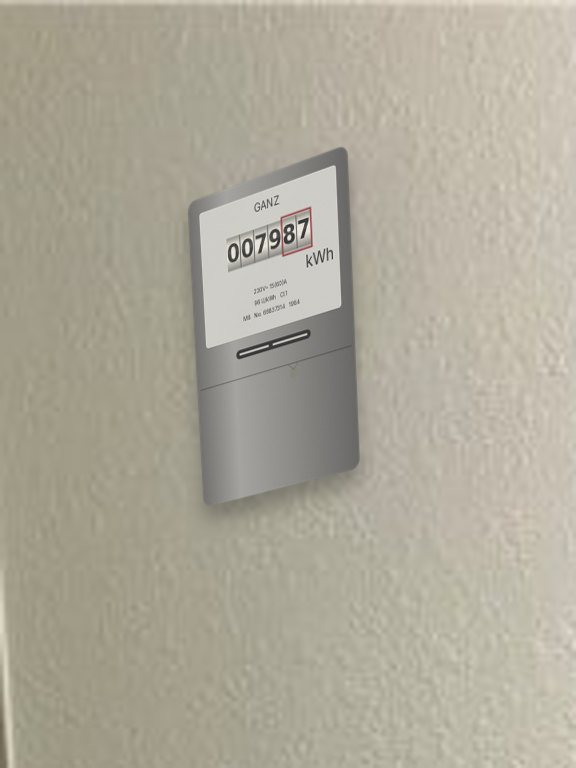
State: 79.87 kWh
